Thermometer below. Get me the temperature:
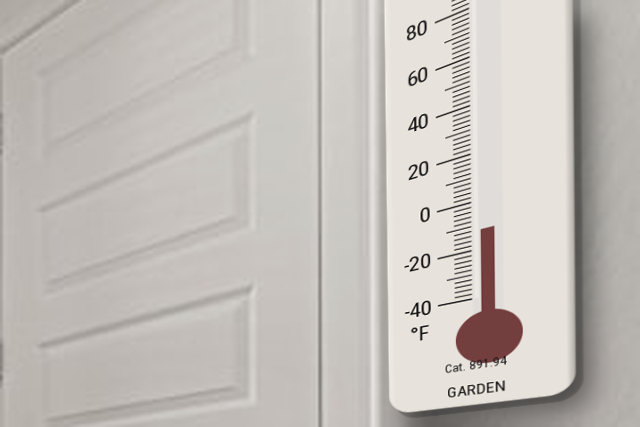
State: -12 °F
